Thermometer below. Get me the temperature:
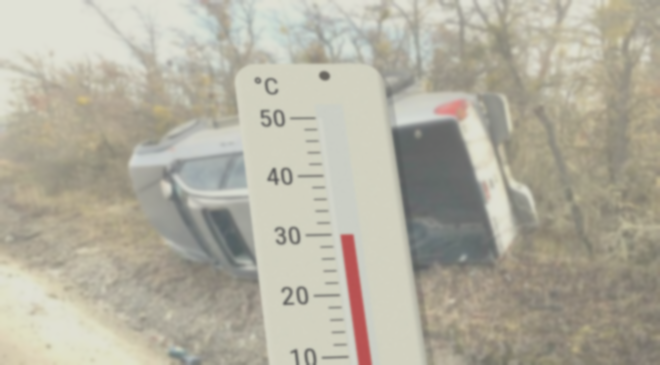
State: 30 °C
